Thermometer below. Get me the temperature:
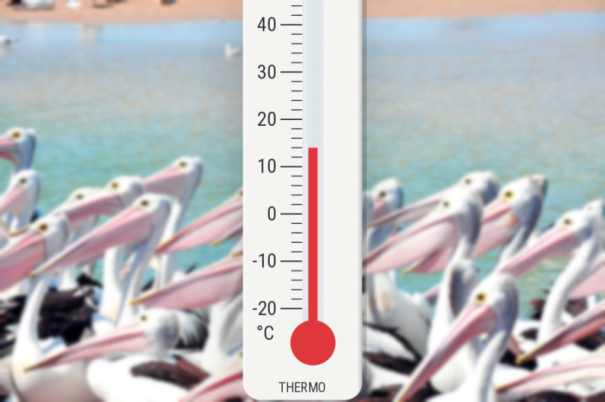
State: 14 °C
